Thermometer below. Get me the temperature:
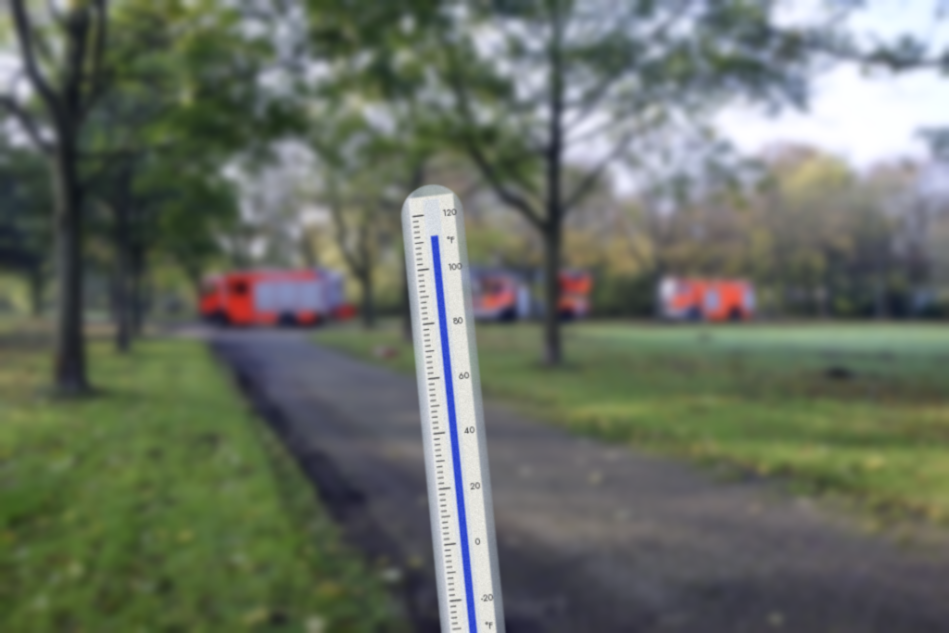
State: 112 °F
